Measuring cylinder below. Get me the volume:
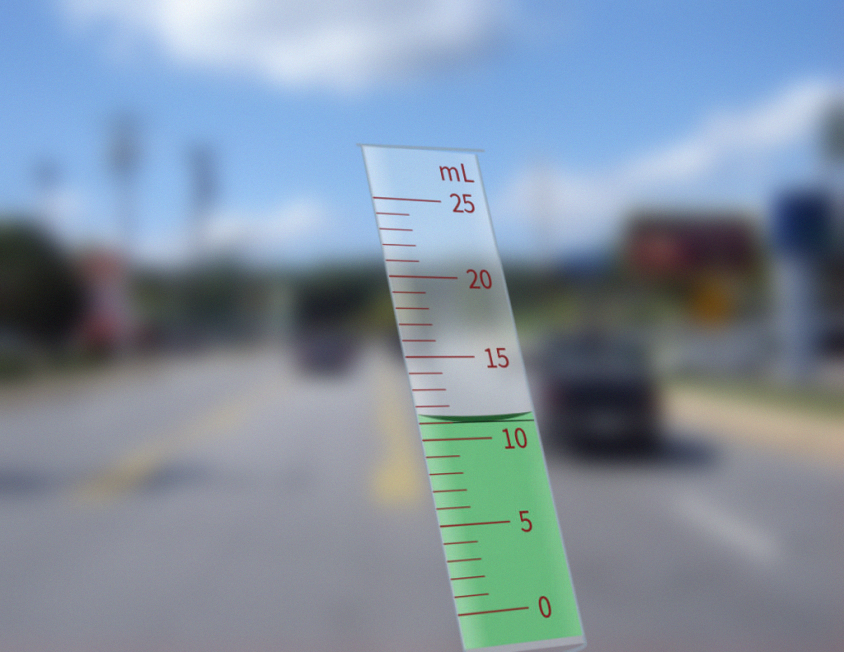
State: 11 mL
